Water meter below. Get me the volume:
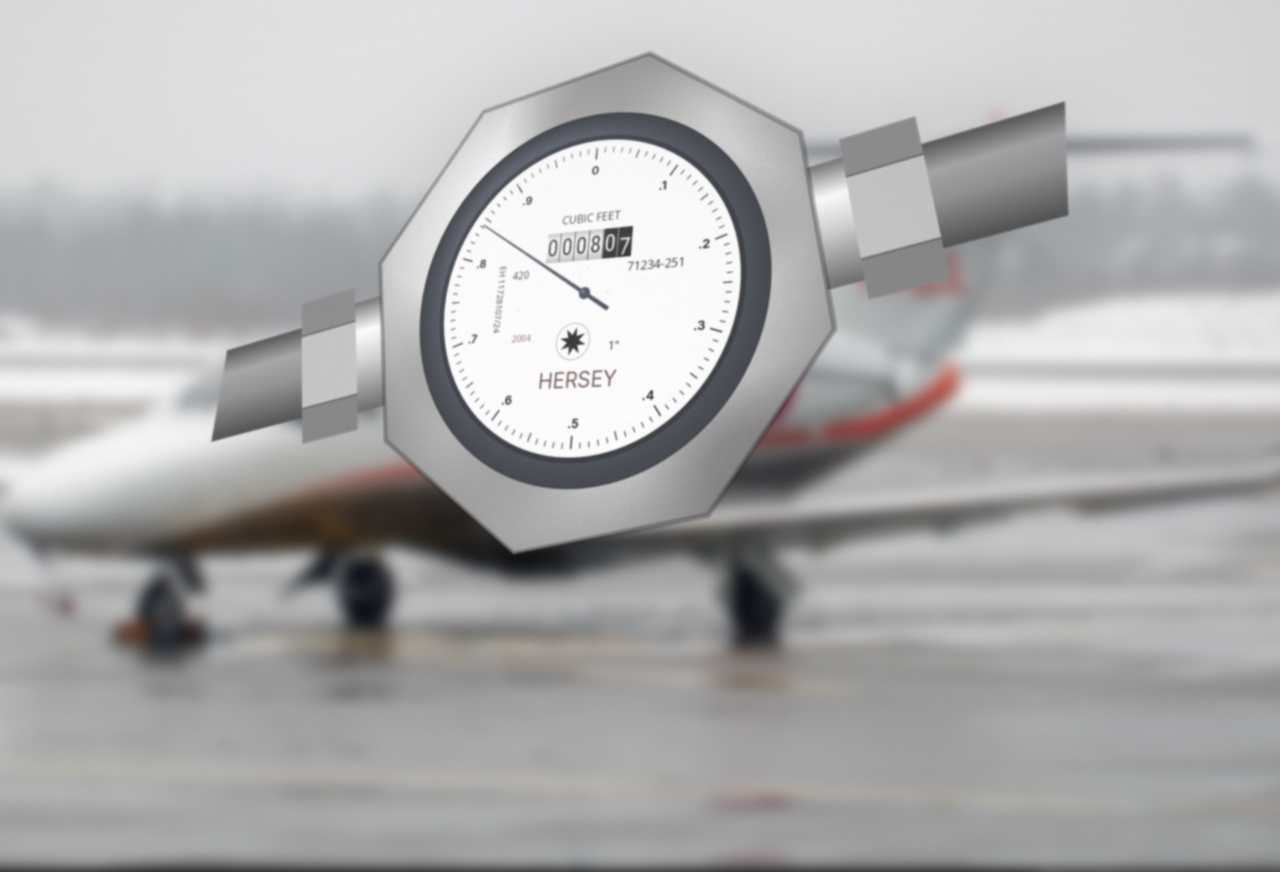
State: 806.84 ft³
